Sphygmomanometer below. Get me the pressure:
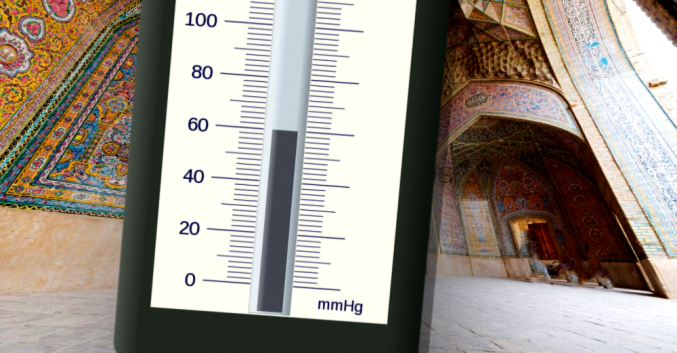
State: 60 mmHg
